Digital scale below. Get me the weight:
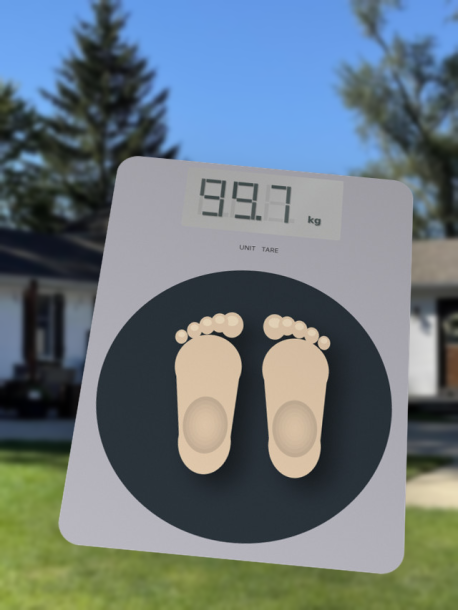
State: 99.7 kg
